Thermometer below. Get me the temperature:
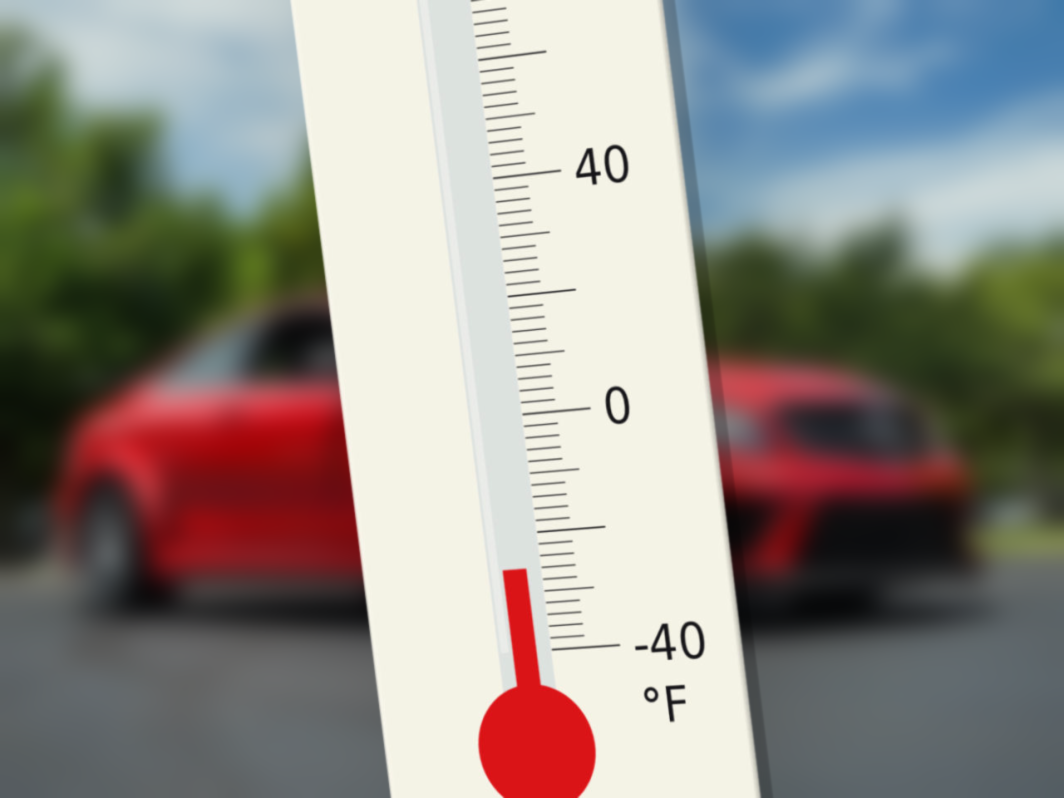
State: -26 °F
